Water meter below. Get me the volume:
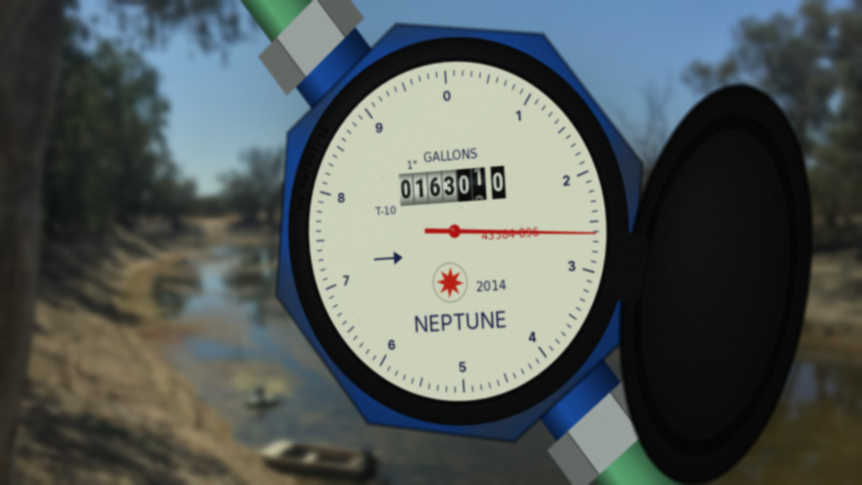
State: 163012.6 gal
